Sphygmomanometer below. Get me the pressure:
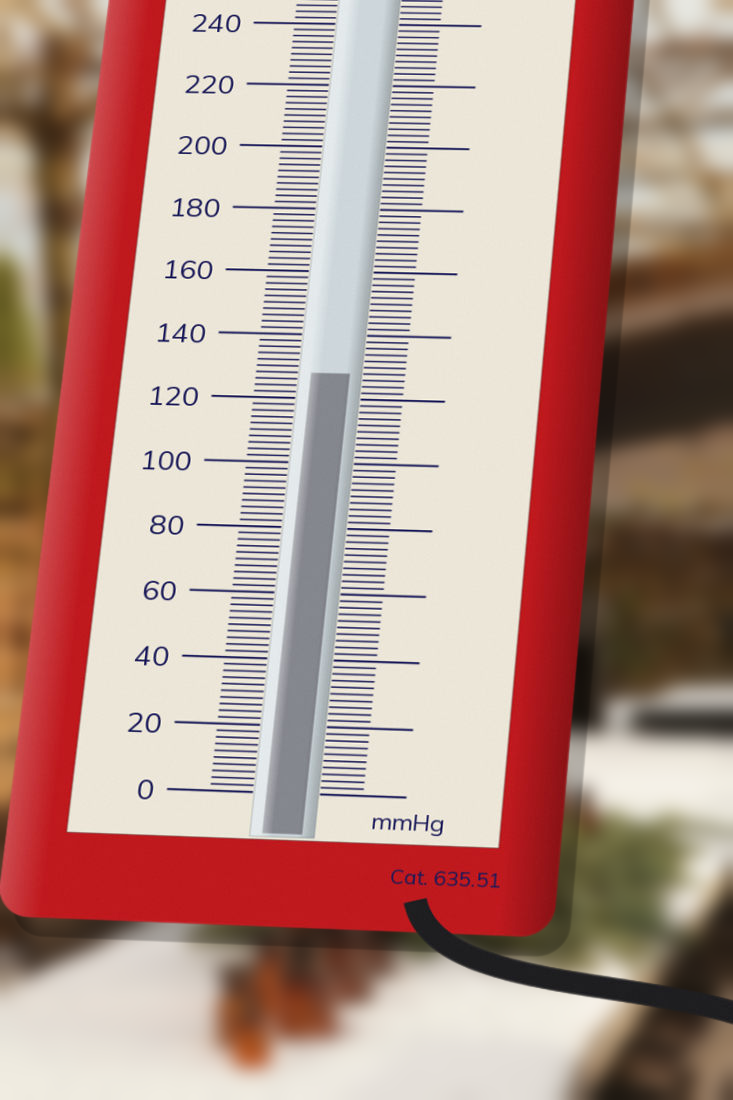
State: 128 mmHg
